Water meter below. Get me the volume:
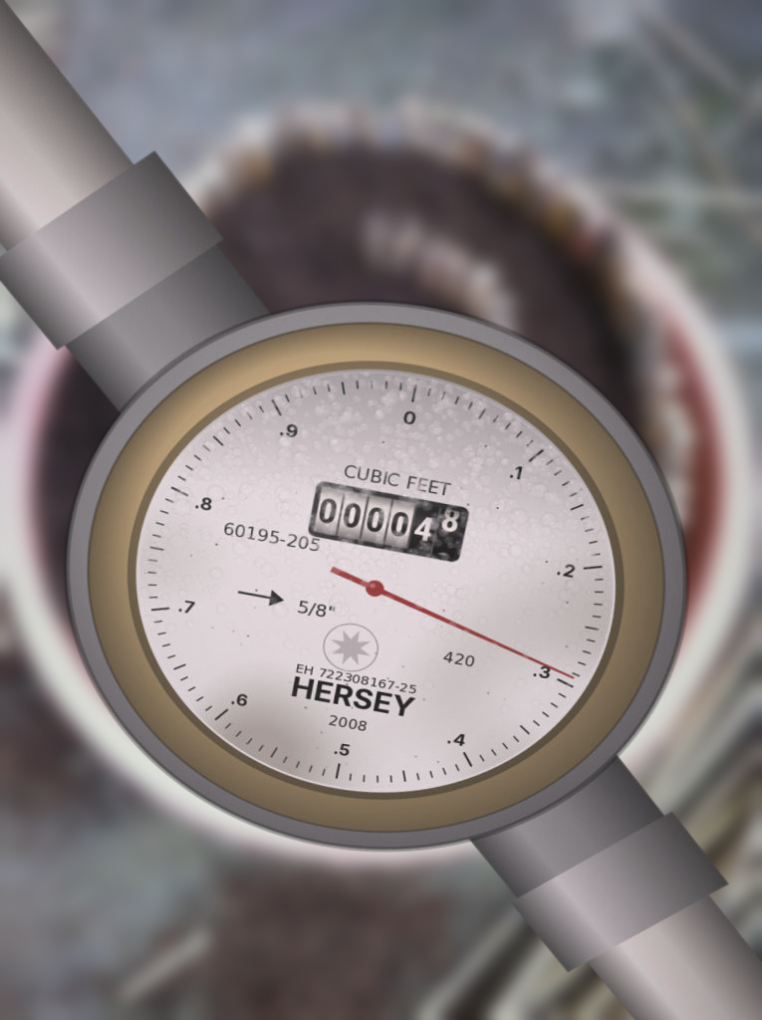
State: 48.29 ft³
